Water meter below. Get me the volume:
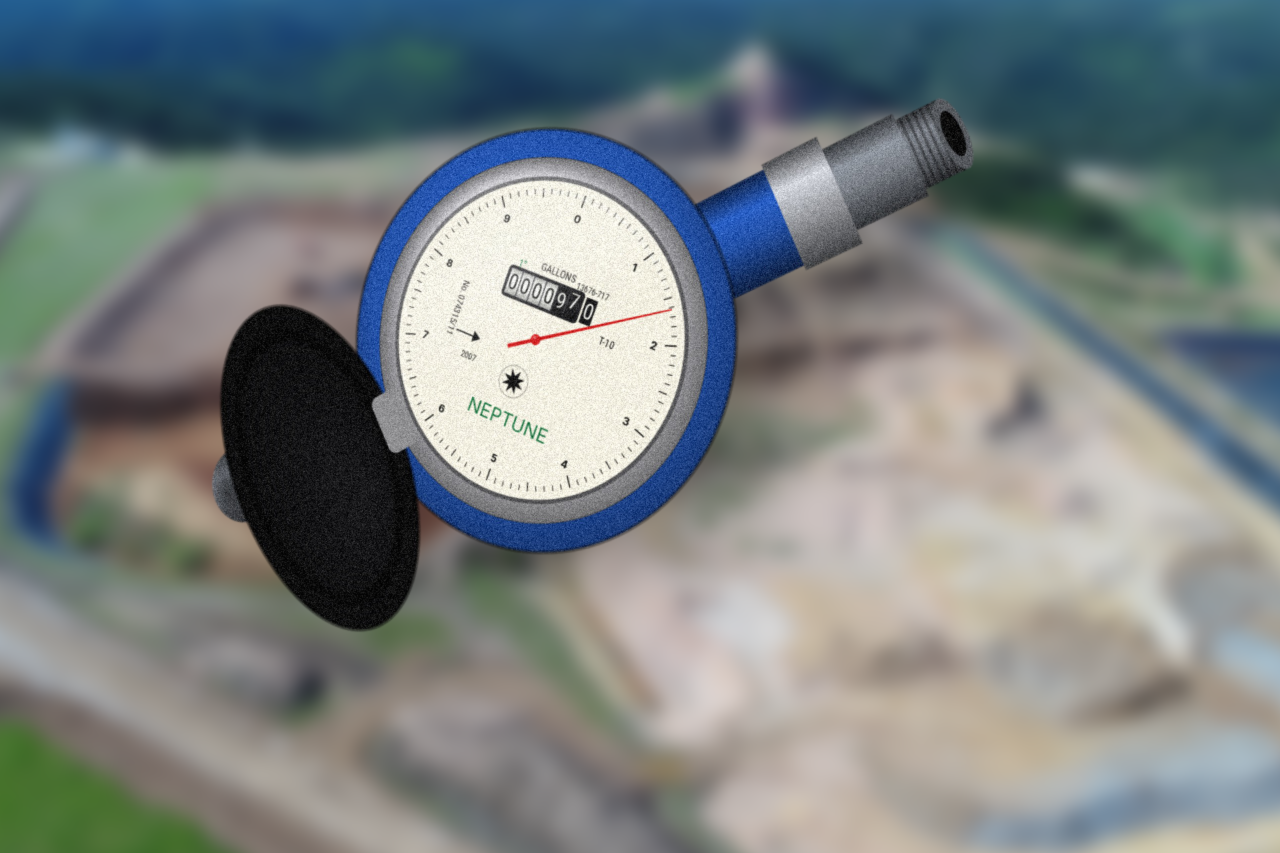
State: 971.6 gal
